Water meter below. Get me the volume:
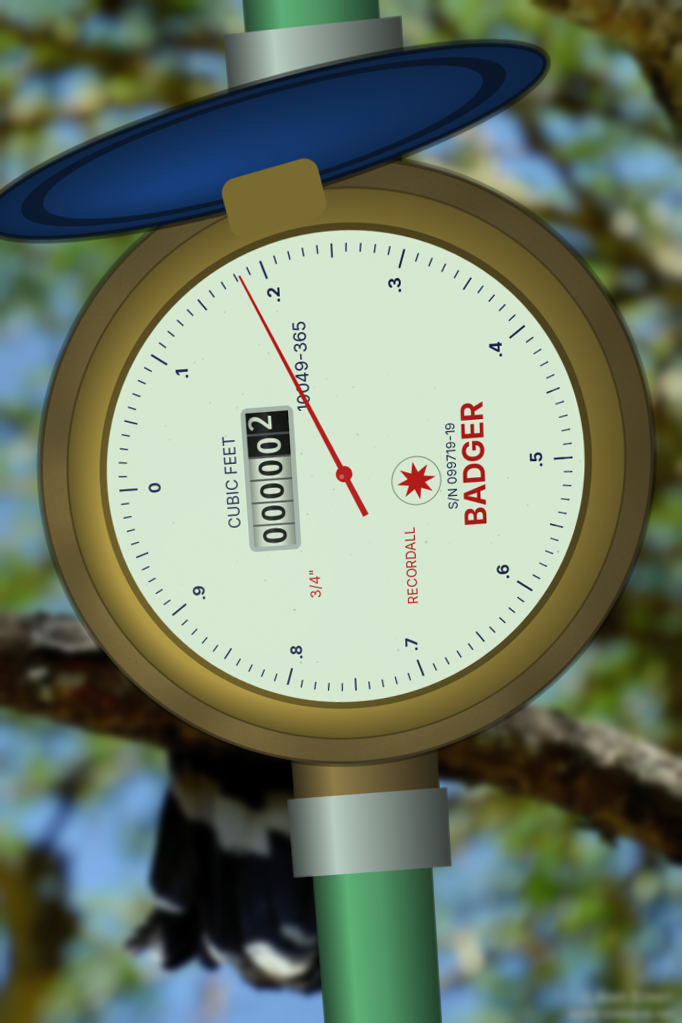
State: 2.18 ft³
